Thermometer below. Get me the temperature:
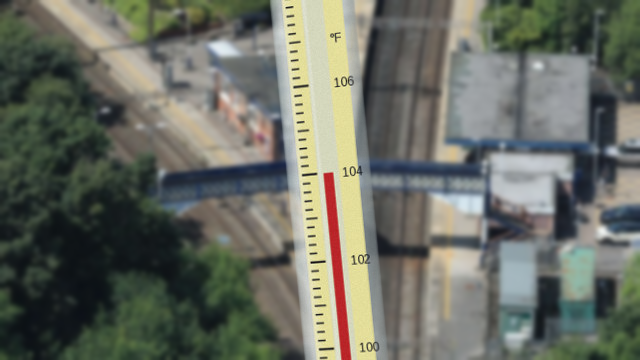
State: 104 °F
